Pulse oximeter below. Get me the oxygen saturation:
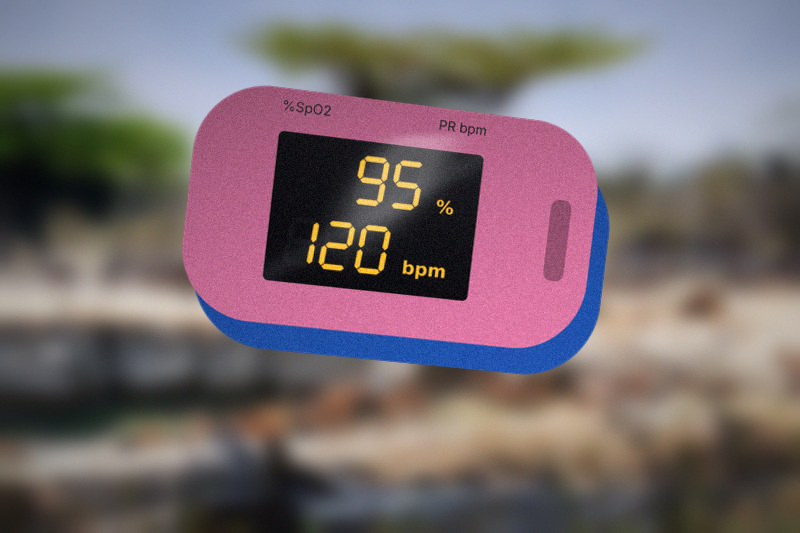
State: 95 %
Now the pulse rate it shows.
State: 120 bpm
